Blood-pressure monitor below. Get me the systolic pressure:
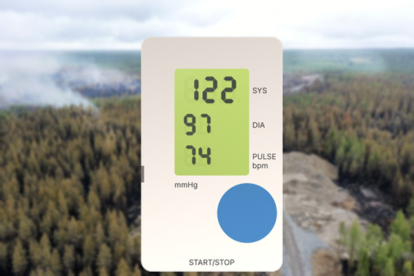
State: 122 mmHg
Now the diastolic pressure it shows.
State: 97 mmHg
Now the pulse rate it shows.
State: 74 bpm
